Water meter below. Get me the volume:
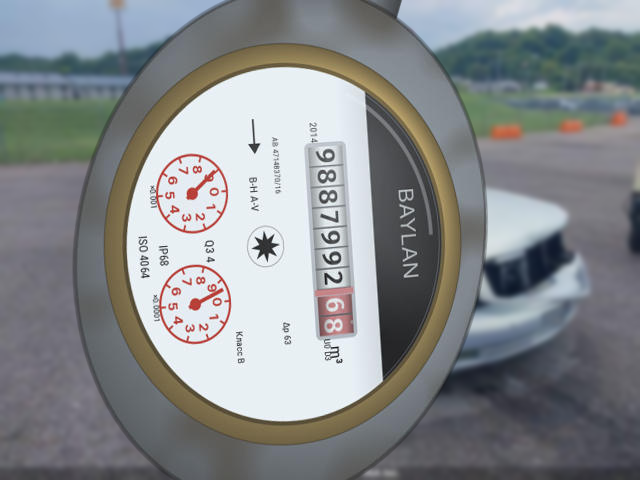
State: 9887992.6789 m³
